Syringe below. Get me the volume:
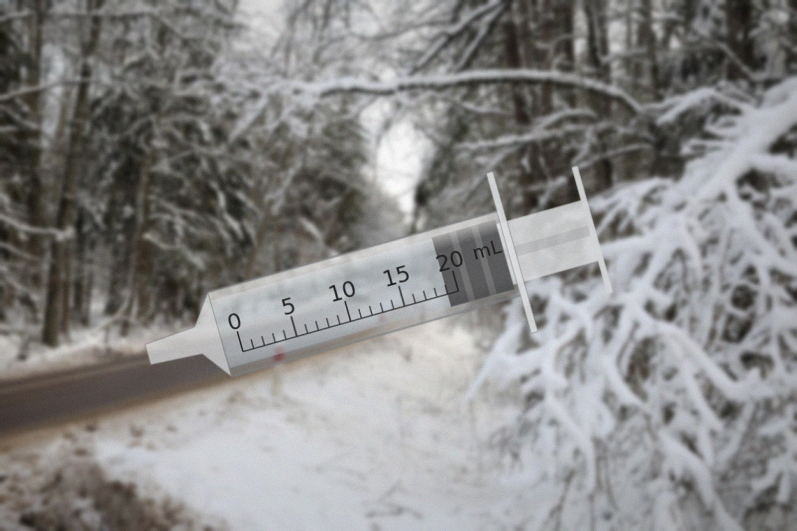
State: 19 mL
